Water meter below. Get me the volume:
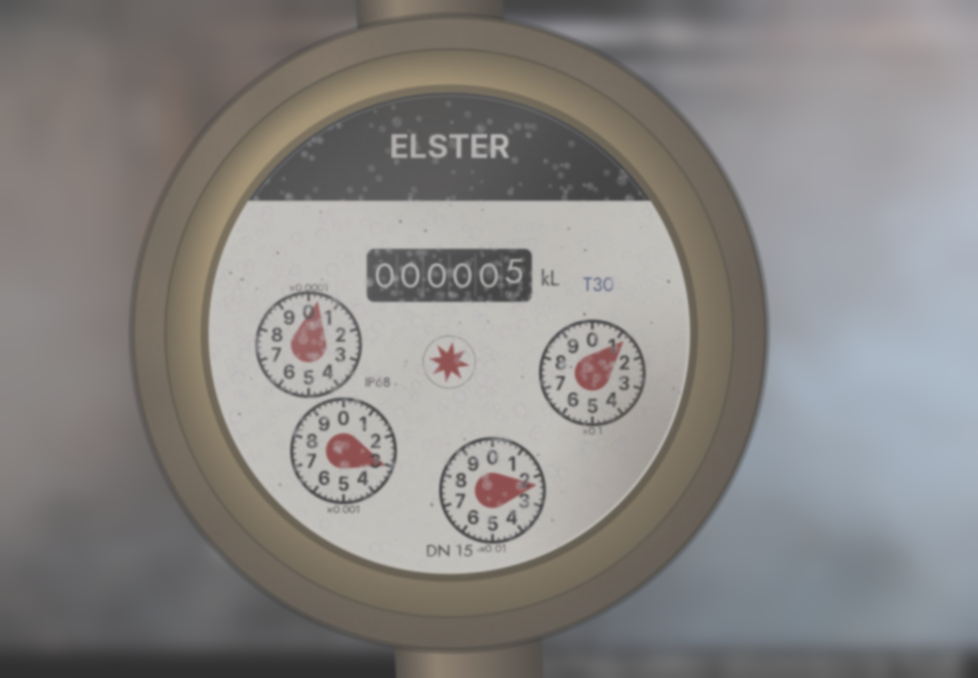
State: 5.1230 kL
